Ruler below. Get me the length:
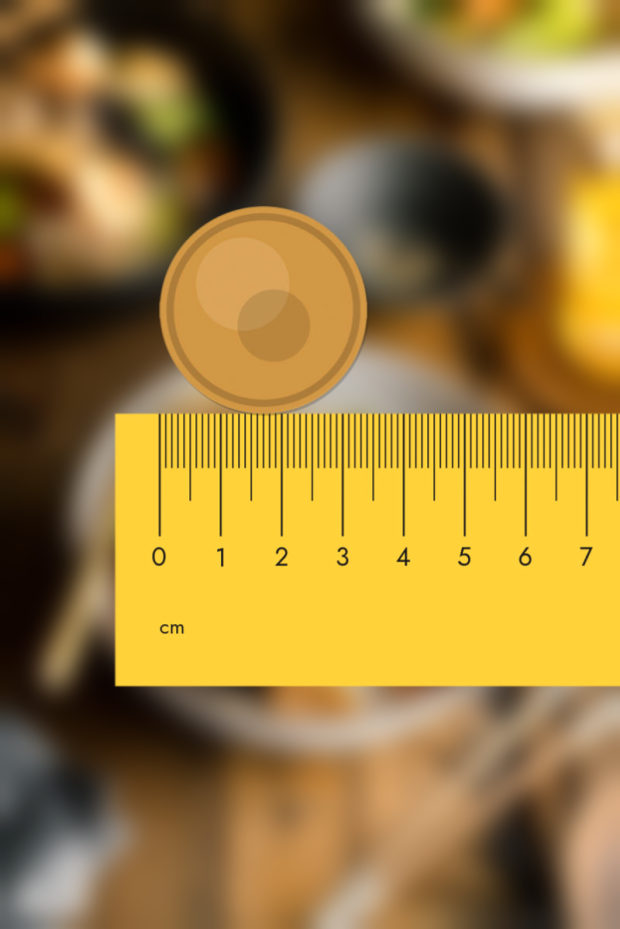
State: 3.4 cm
